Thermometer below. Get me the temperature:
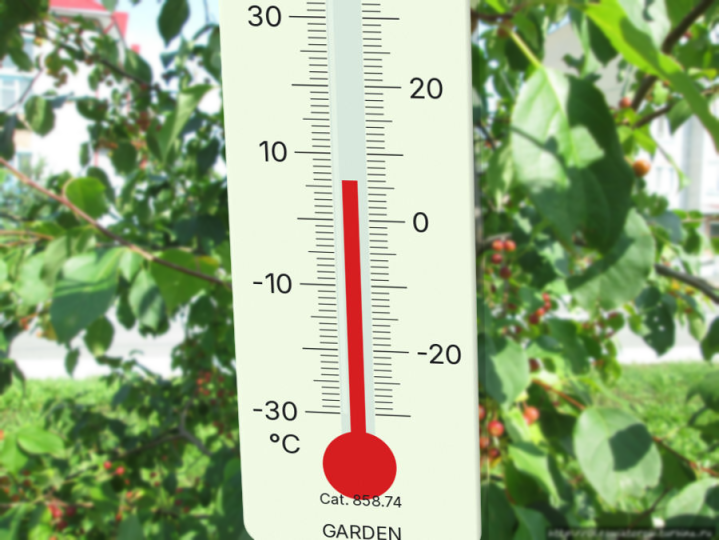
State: 6 °C
